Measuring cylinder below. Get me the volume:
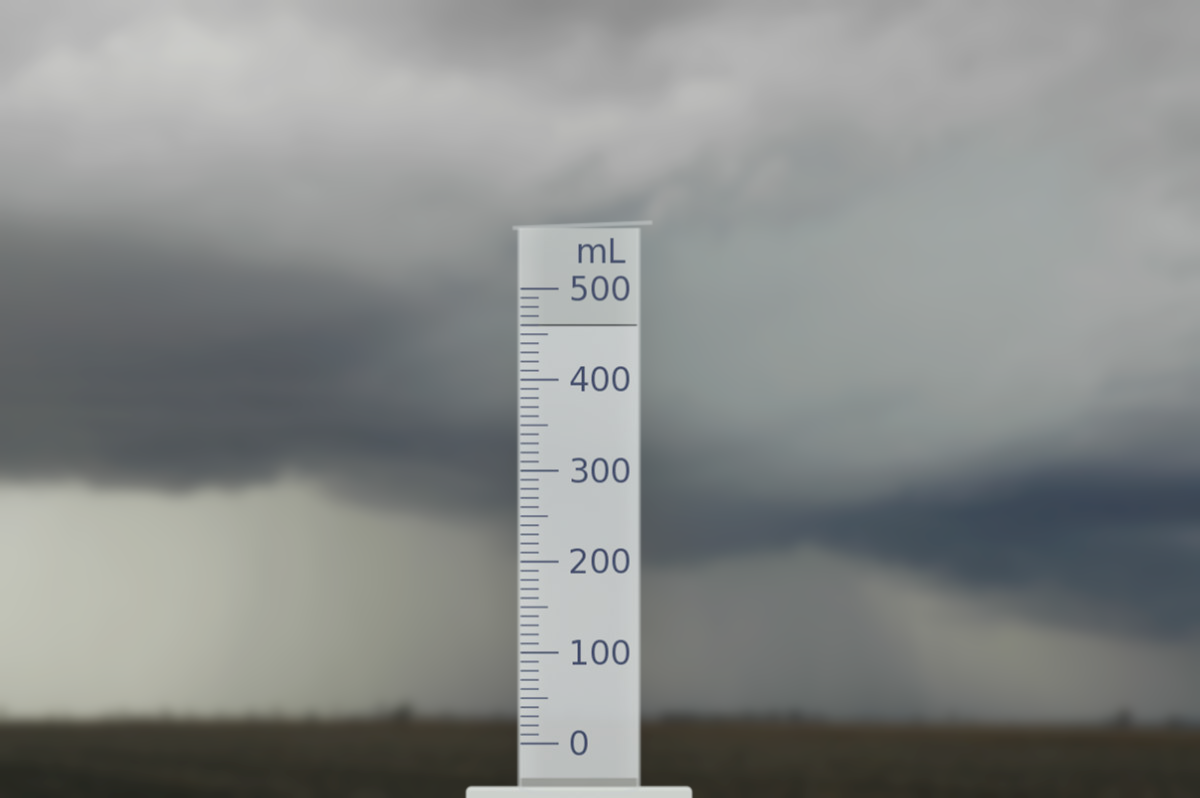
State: 460 mL
